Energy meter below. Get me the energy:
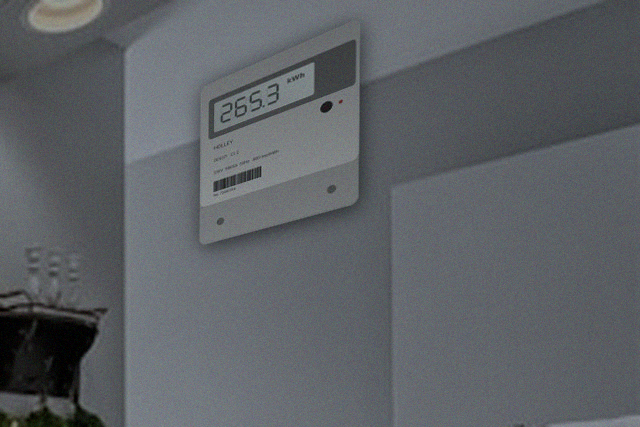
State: 265.3 kWh
